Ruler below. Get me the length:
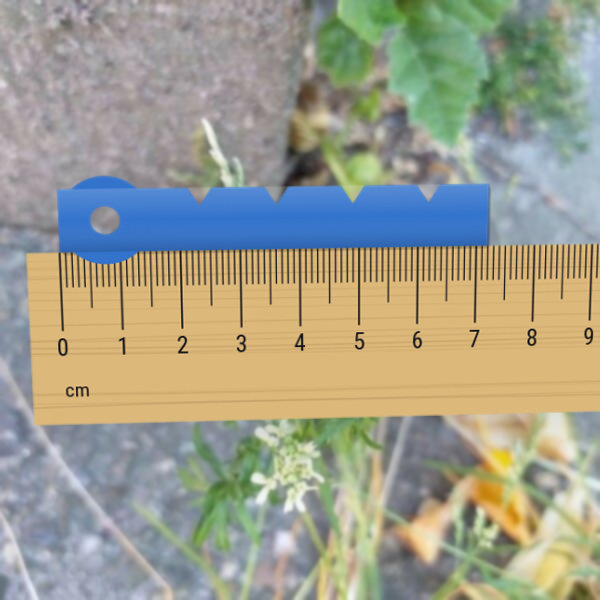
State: 7.2 cm
